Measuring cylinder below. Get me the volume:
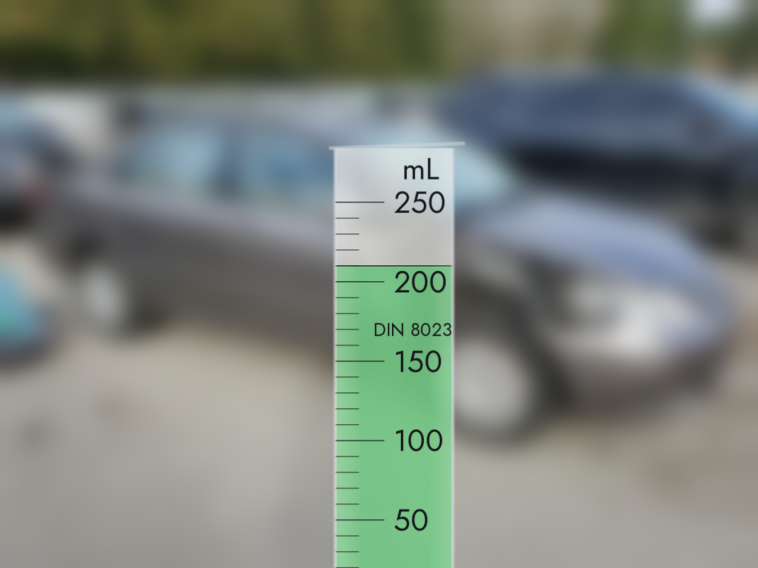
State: 210 mL
